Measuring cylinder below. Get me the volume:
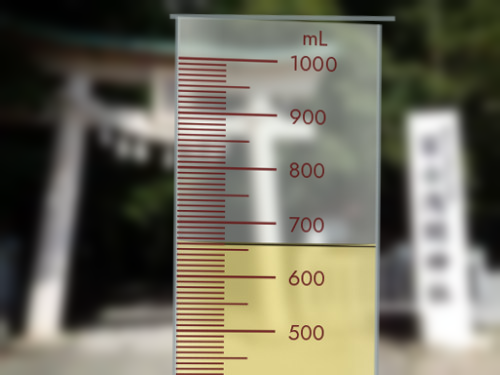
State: 660 mL
